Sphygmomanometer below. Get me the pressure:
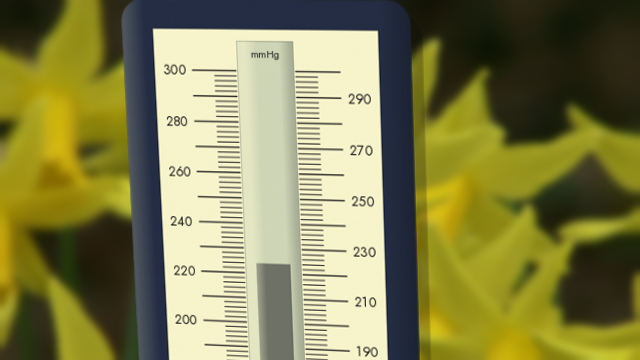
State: 224 mmHg
